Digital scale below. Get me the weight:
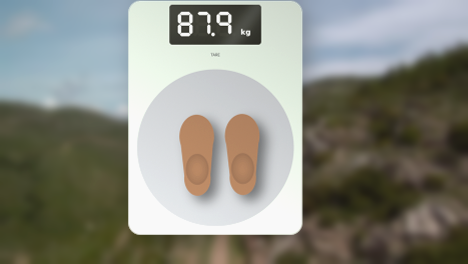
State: 87.9 kg
